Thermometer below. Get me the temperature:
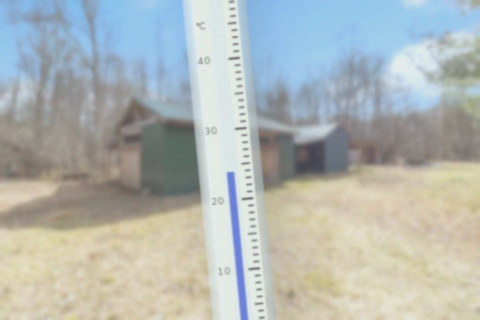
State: 24 °C
